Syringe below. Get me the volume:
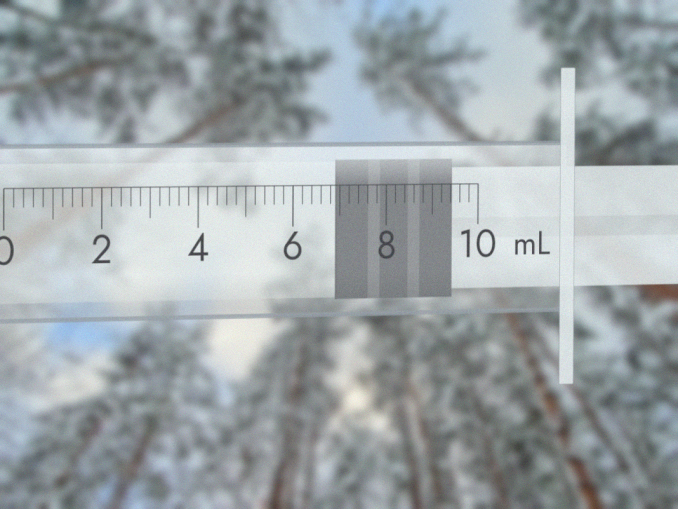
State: 6.9 mL
